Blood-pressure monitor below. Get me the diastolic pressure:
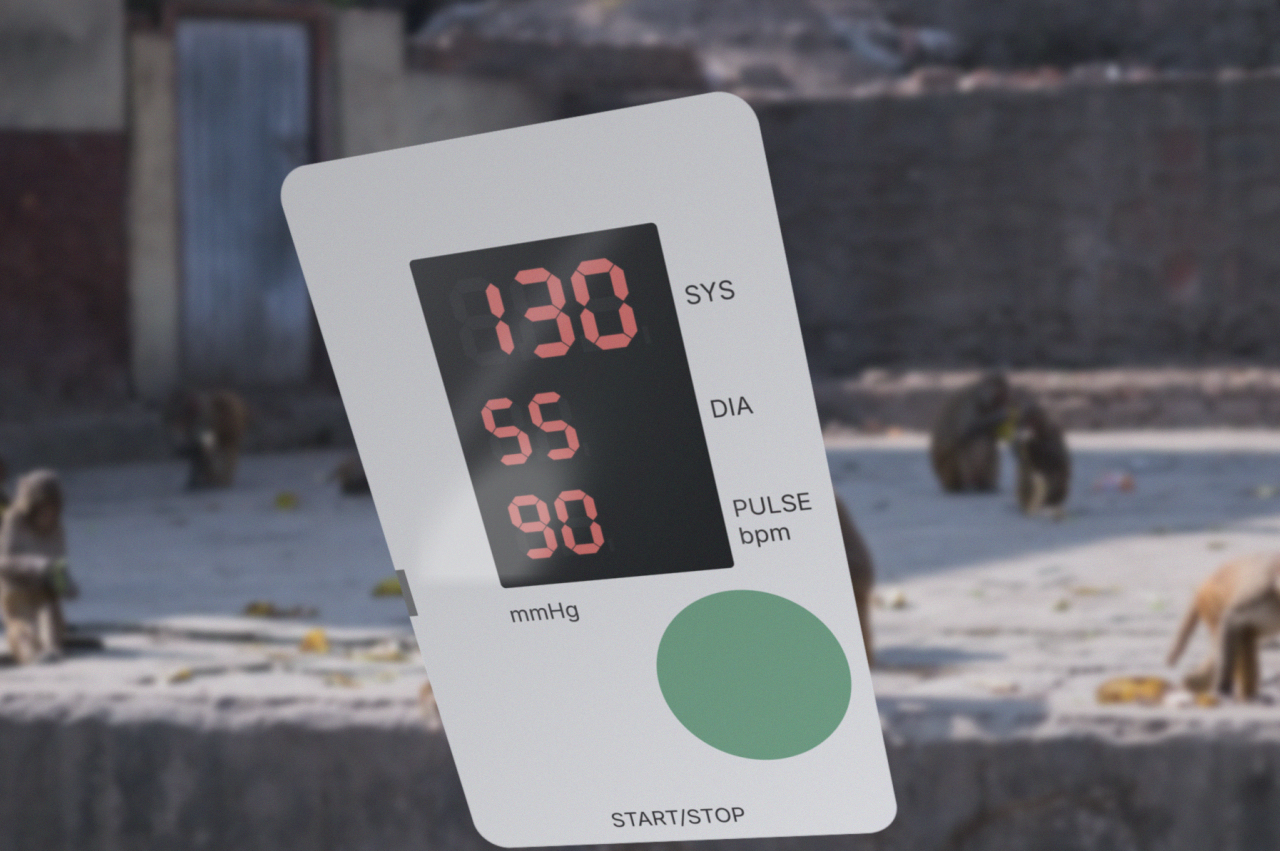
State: 55 mmHg
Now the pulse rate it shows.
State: 90 bpm
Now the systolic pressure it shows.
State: 130 mmHg
